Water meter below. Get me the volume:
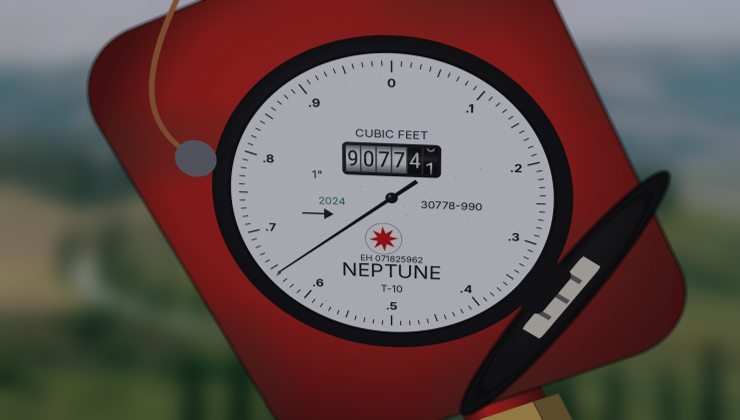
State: 907740.64 ft³
